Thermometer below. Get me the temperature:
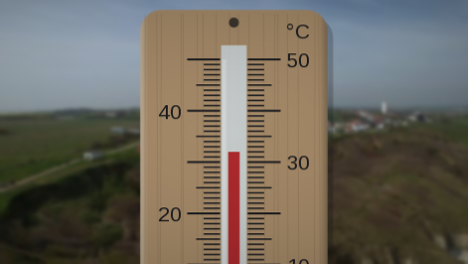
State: 32 °C
